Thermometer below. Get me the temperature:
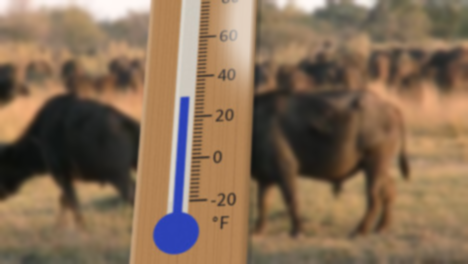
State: 30 °F
